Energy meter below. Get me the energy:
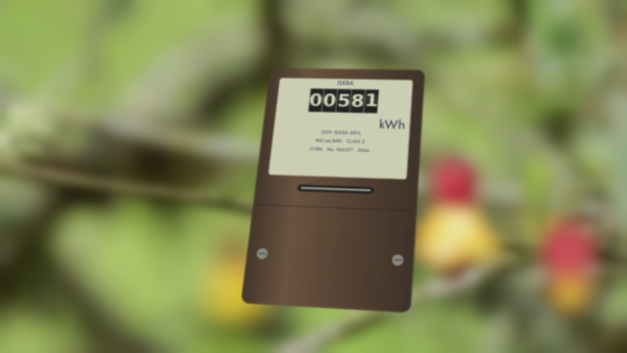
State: 581 kWh
